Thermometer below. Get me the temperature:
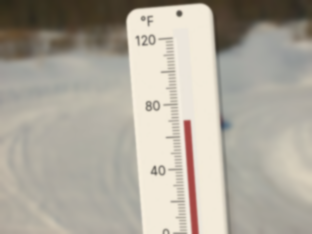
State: 70 °F
